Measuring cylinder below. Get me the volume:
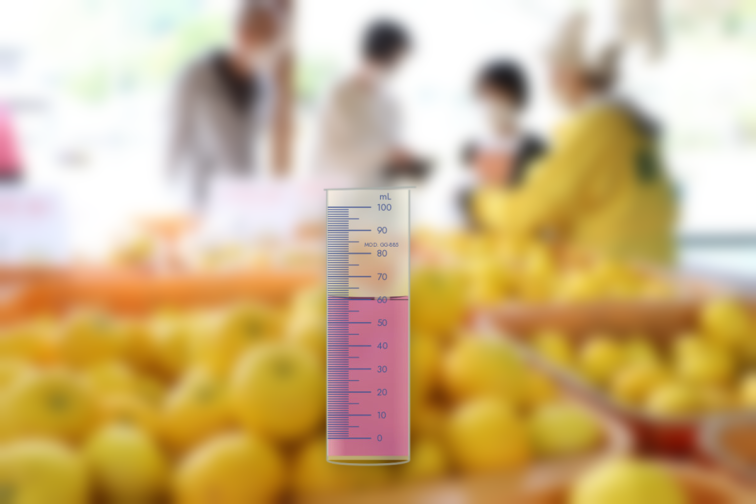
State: 60 mL
